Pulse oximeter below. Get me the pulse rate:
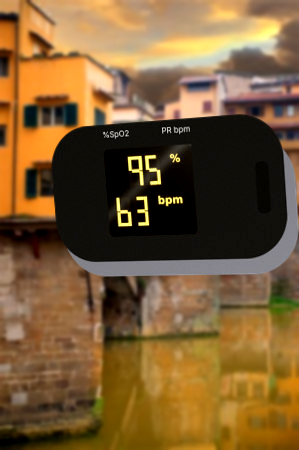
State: 63 bpm
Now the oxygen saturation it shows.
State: 95 %
